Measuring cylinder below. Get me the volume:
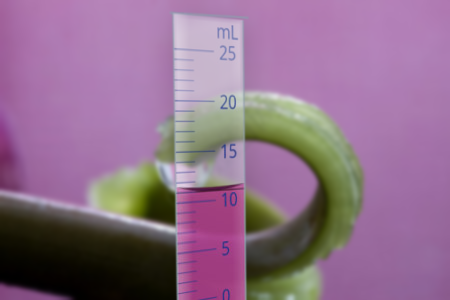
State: 11 mL
